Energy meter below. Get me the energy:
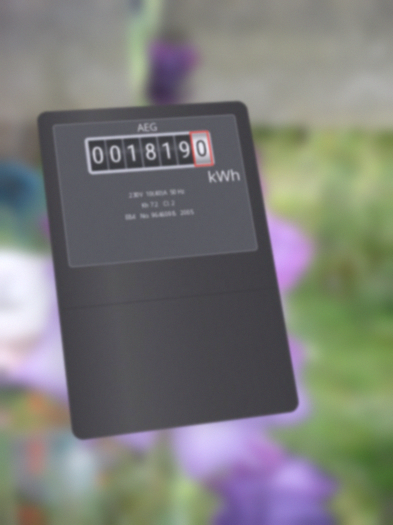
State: 1819.0 kWh
